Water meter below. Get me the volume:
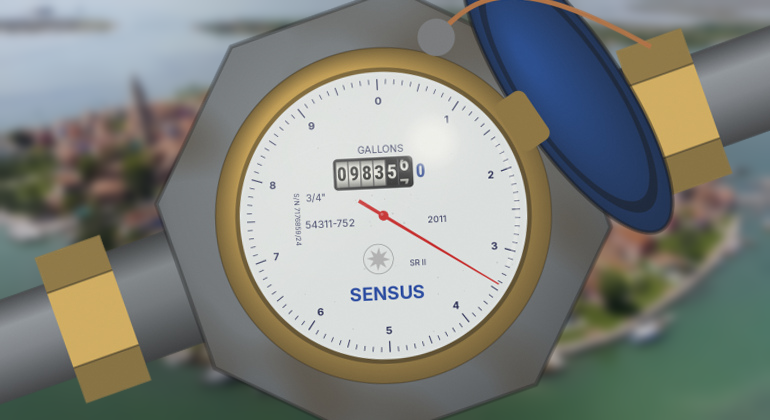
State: 983563.4 gal
